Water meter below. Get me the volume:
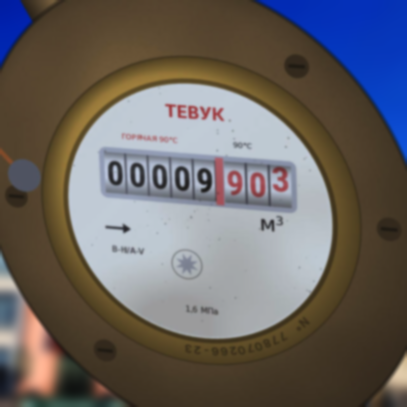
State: 9.903 m³
